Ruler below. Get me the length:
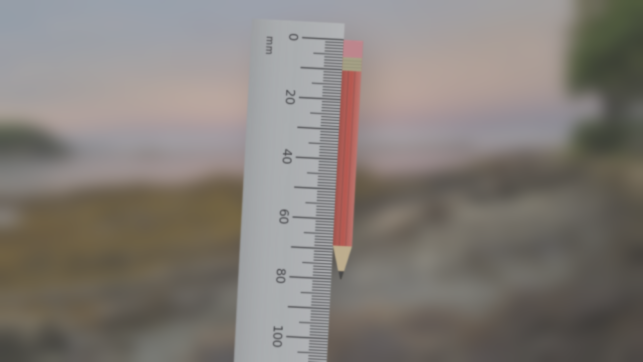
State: 80 mm
